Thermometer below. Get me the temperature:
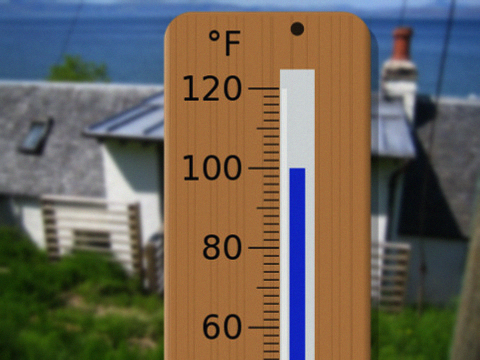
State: 100 °F
